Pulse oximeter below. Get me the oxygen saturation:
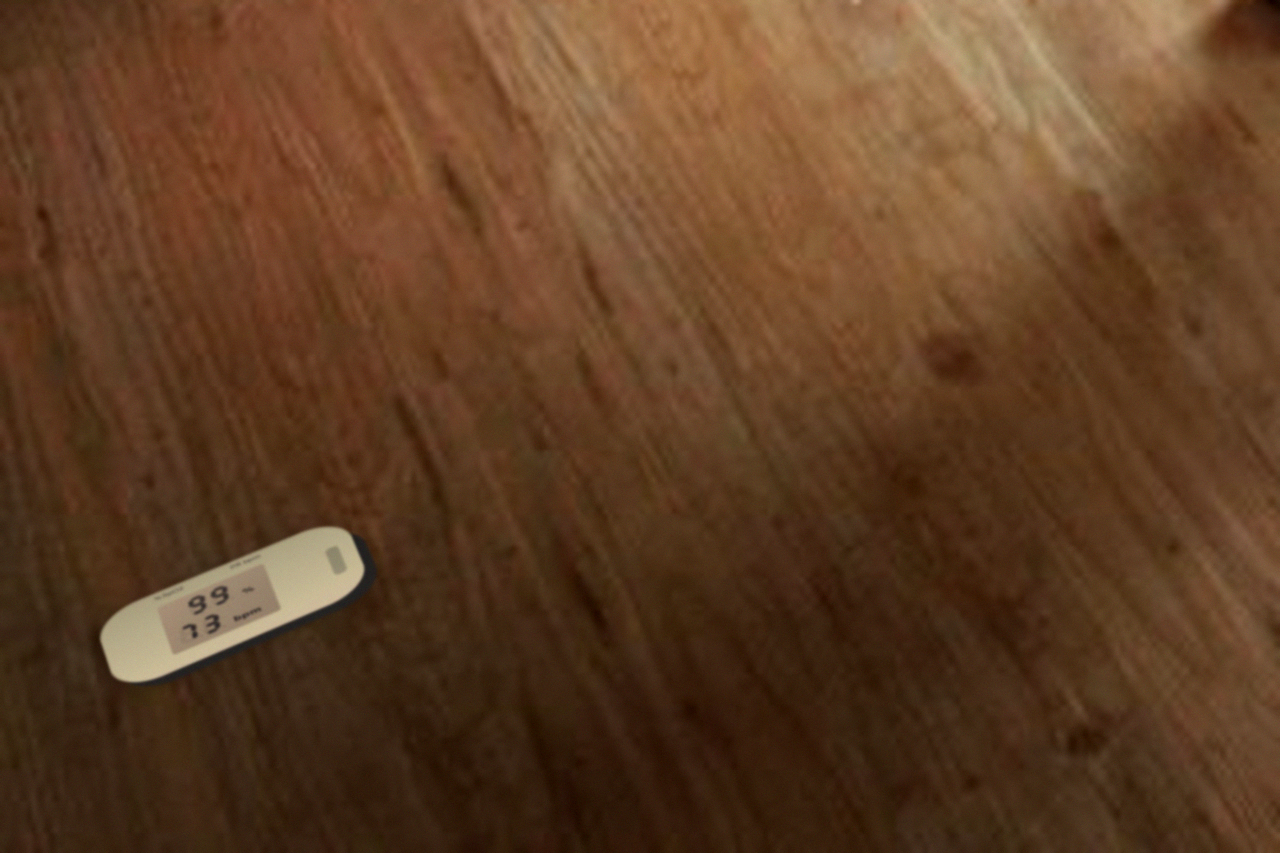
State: 99 %
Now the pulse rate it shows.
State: 73 bpm
